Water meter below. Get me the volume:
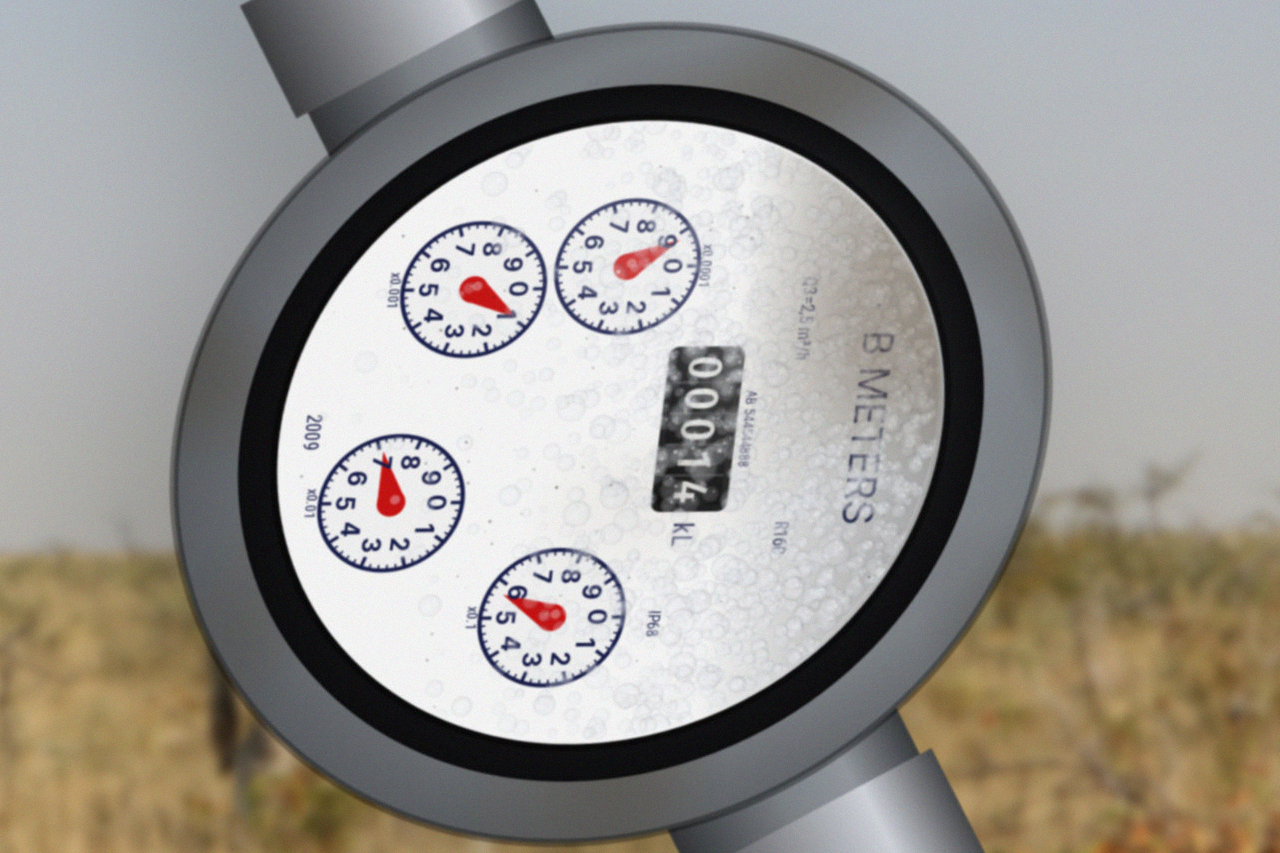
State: 14.5709 kL
